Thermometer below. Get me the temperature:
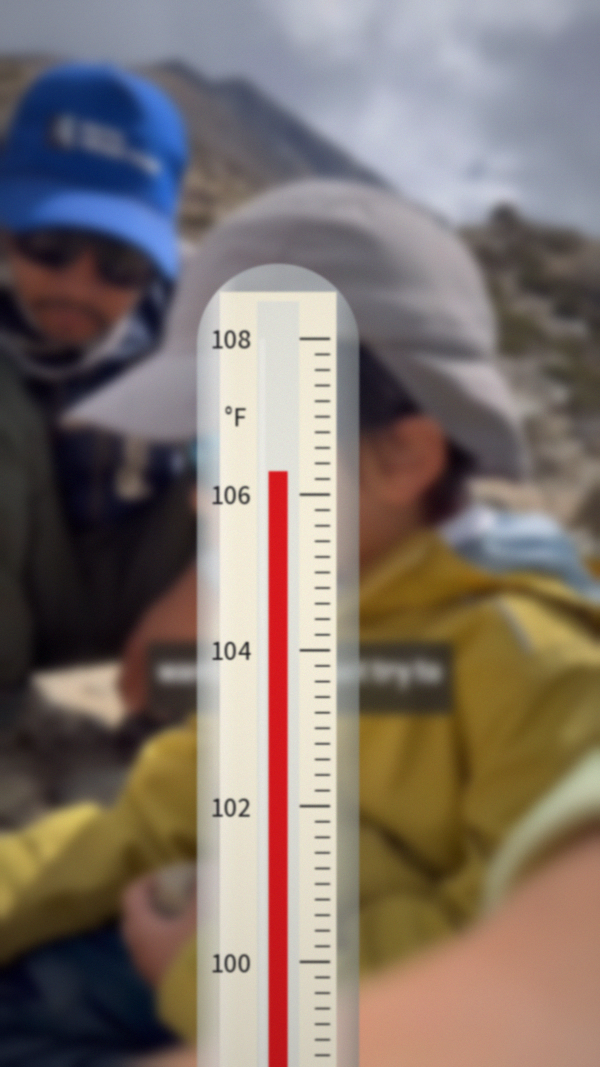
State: 106.3 °F
